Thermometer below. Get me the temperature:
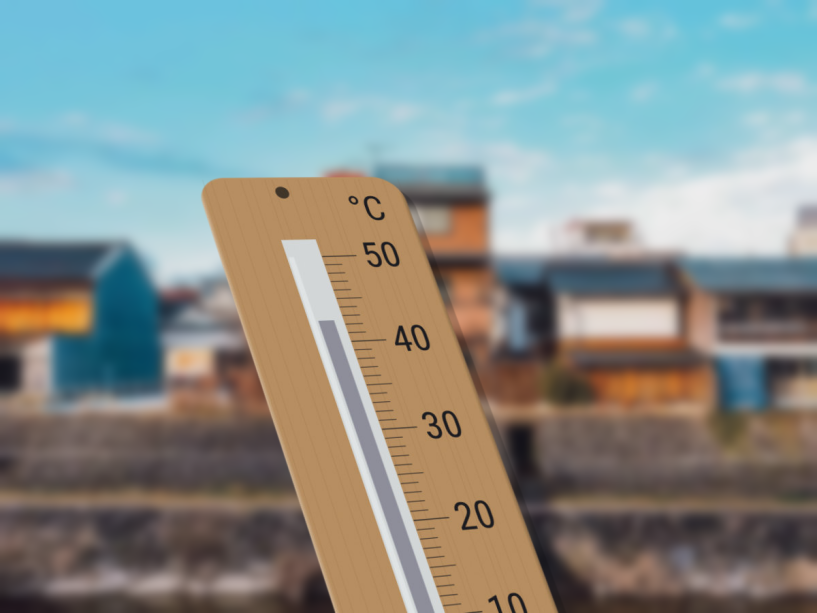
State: 42.5 °C
